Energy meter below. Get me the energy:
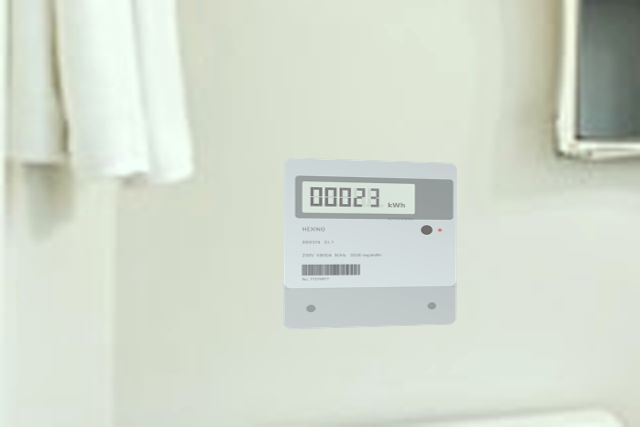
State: 23 kWh
